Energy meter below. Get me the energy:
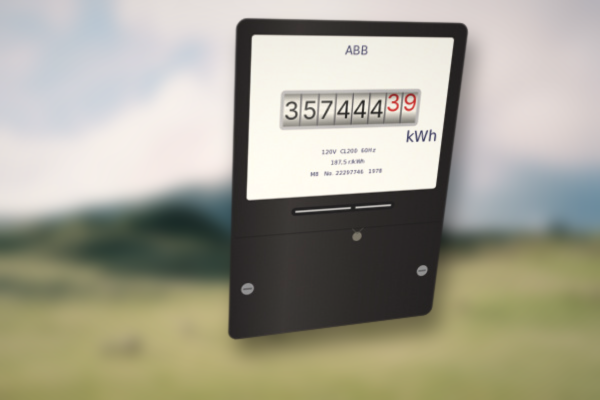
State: 357444.39 kWh
